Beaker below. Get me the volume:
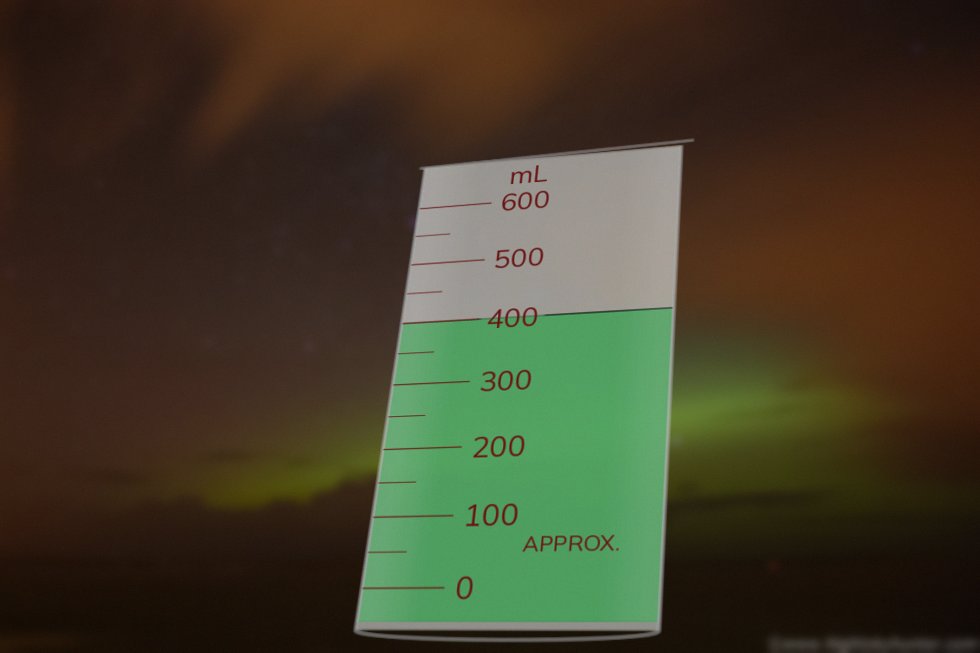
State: 400 mL
